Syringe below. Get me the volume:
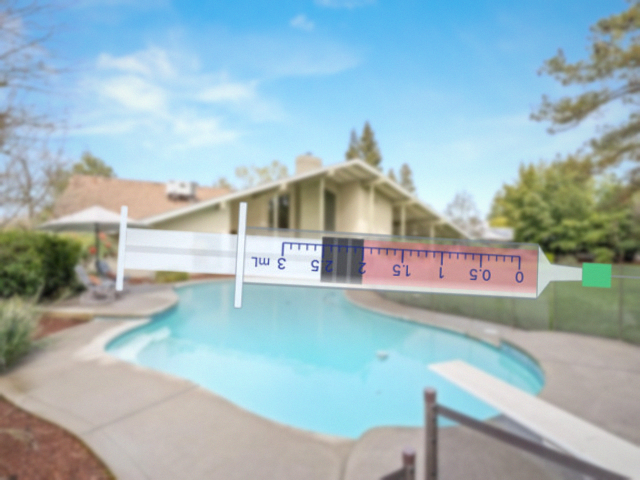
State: 2 mL
